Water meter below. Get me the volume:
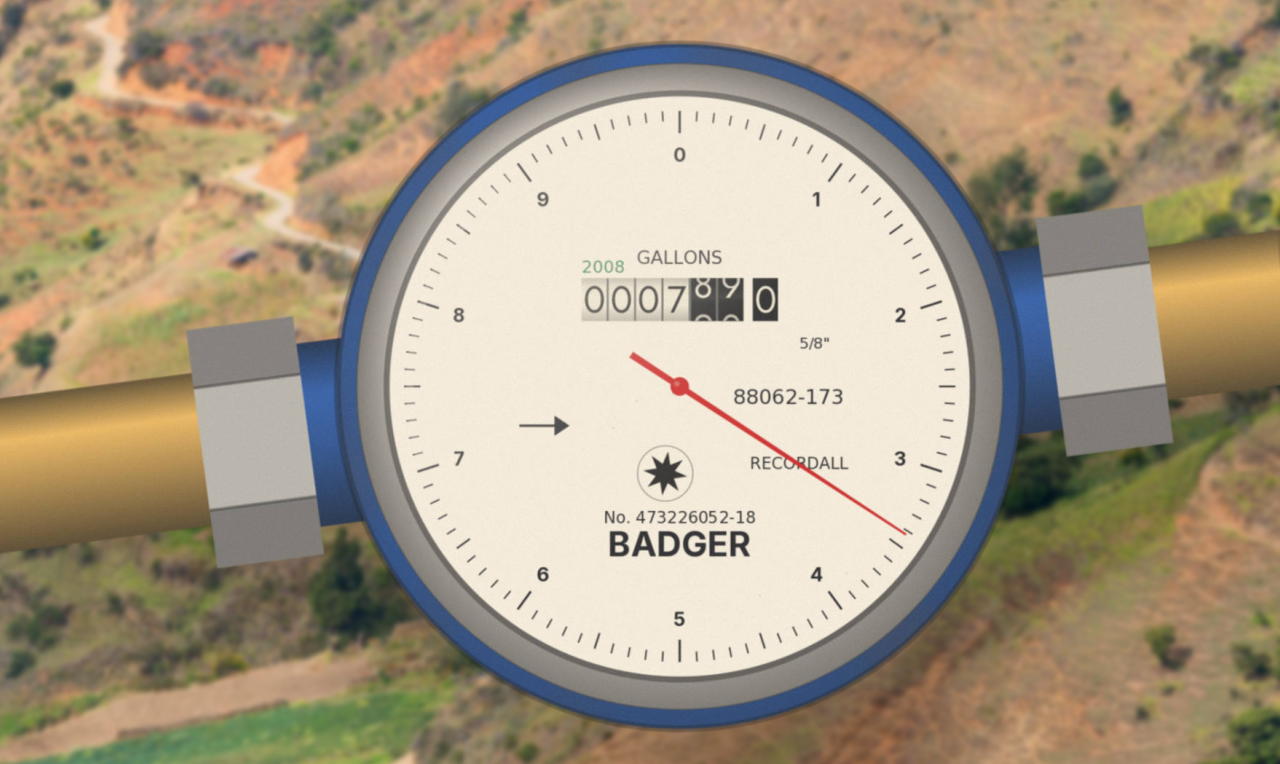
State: 7893.4 gal
